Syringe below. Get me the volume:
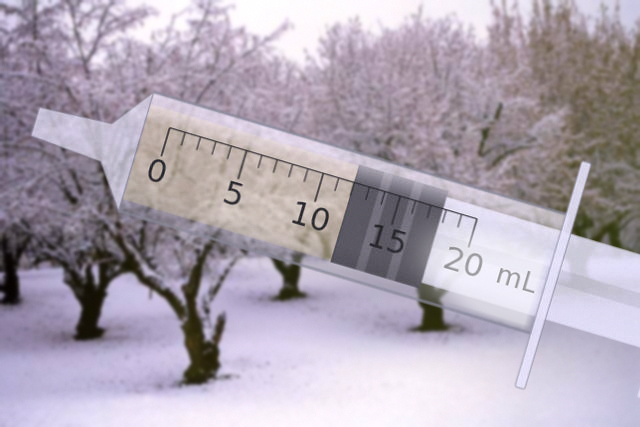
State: 12 mL
